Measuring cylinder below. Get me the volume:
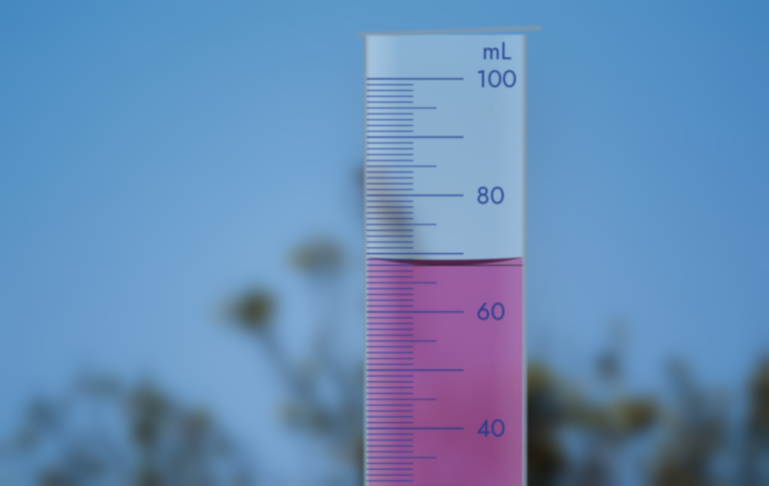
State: 68 mL
